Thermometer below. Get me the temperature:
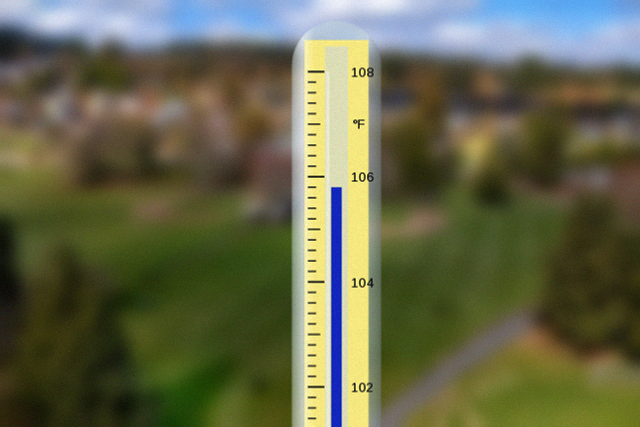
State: 105.8 °F
